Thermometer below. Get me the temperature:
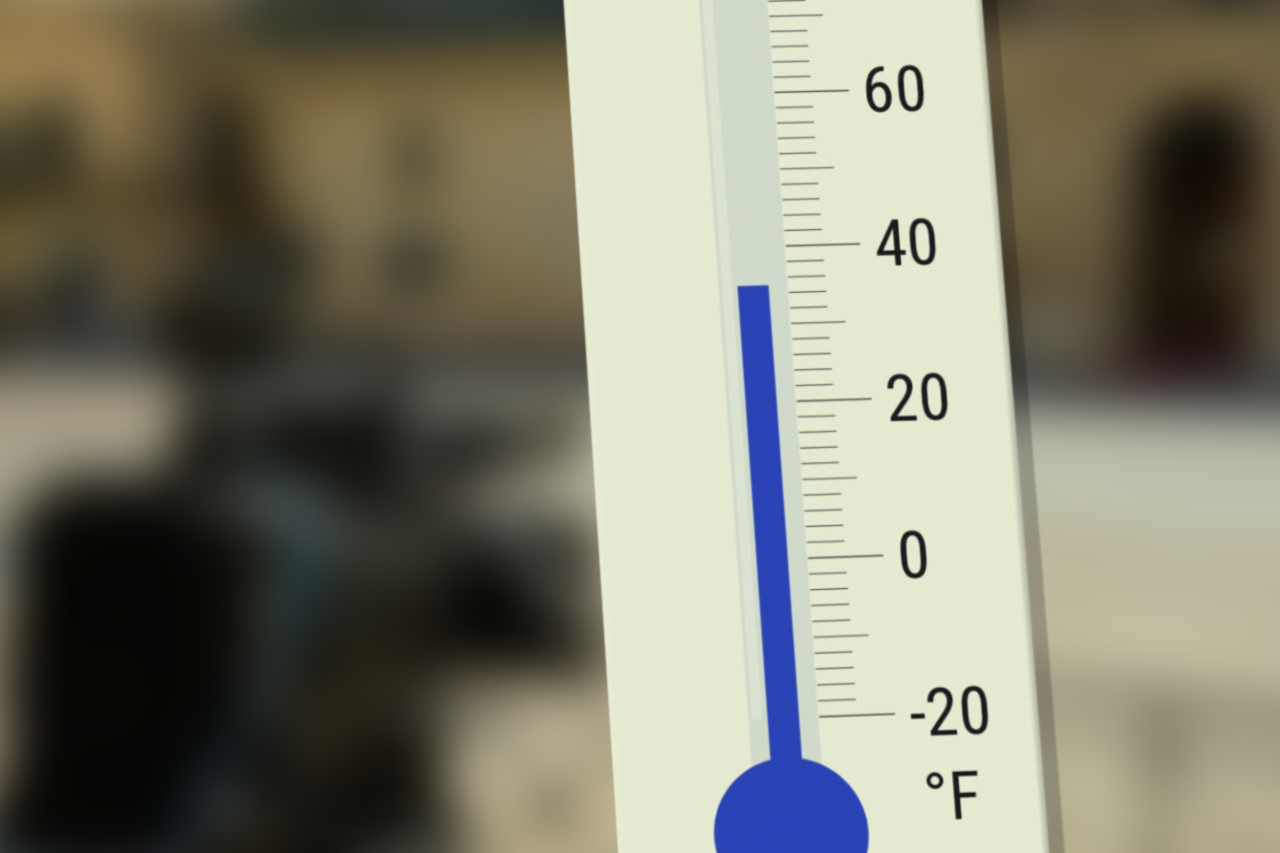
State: 35 °F
